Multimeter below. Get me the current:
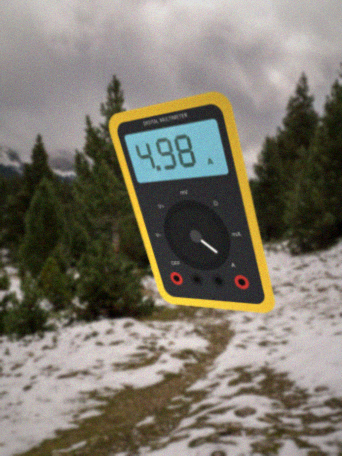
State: 4.98 A
